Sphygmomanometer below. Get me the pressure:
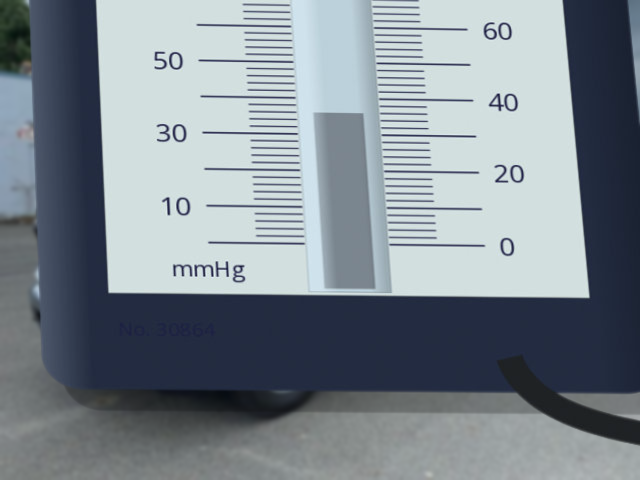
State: 36 mmHg
